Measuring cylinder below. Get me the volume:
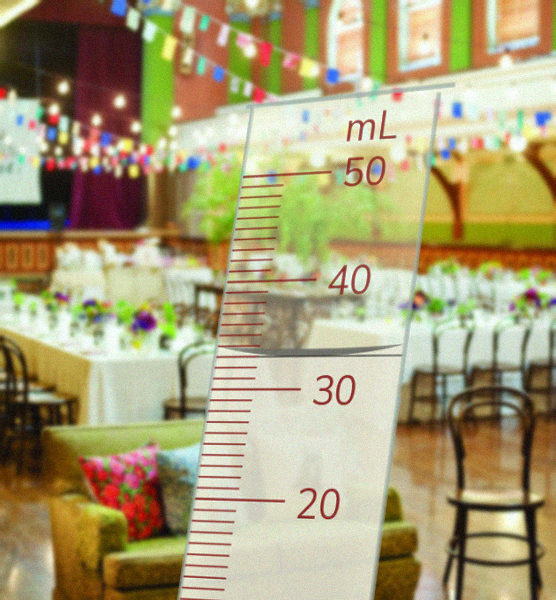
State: 33 mL
